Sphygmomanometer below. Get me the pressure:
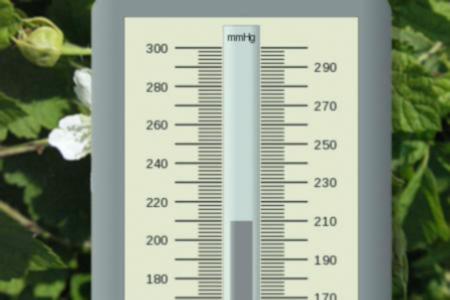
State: 210 mmHg
